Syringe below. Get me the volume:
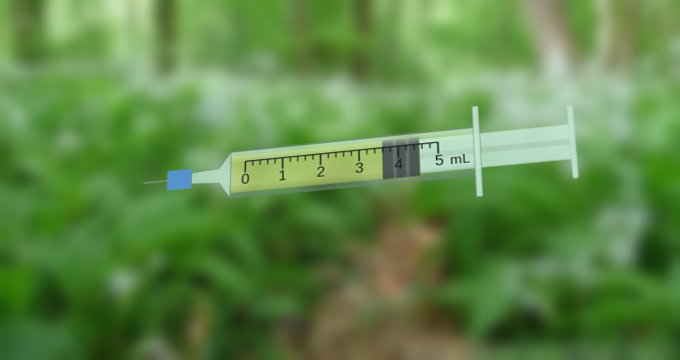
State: 3.6 mL
